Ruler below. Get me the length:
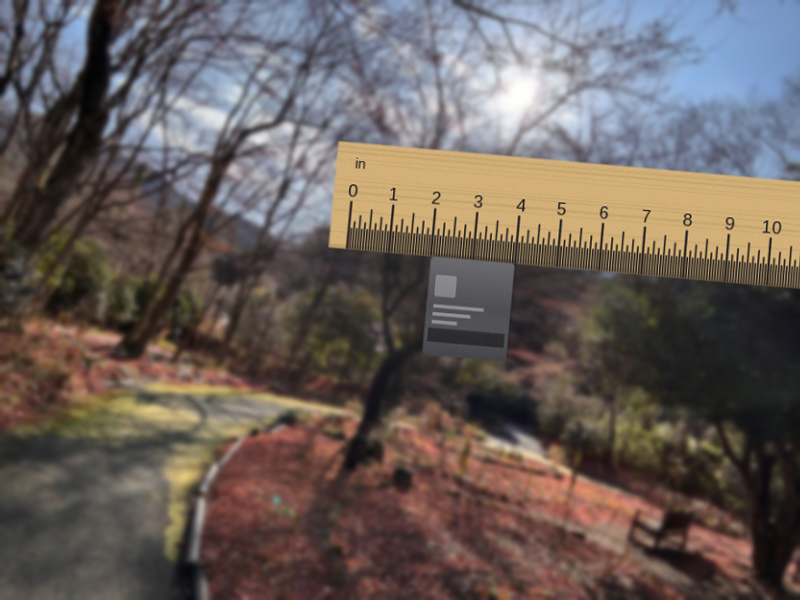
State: 2 in
